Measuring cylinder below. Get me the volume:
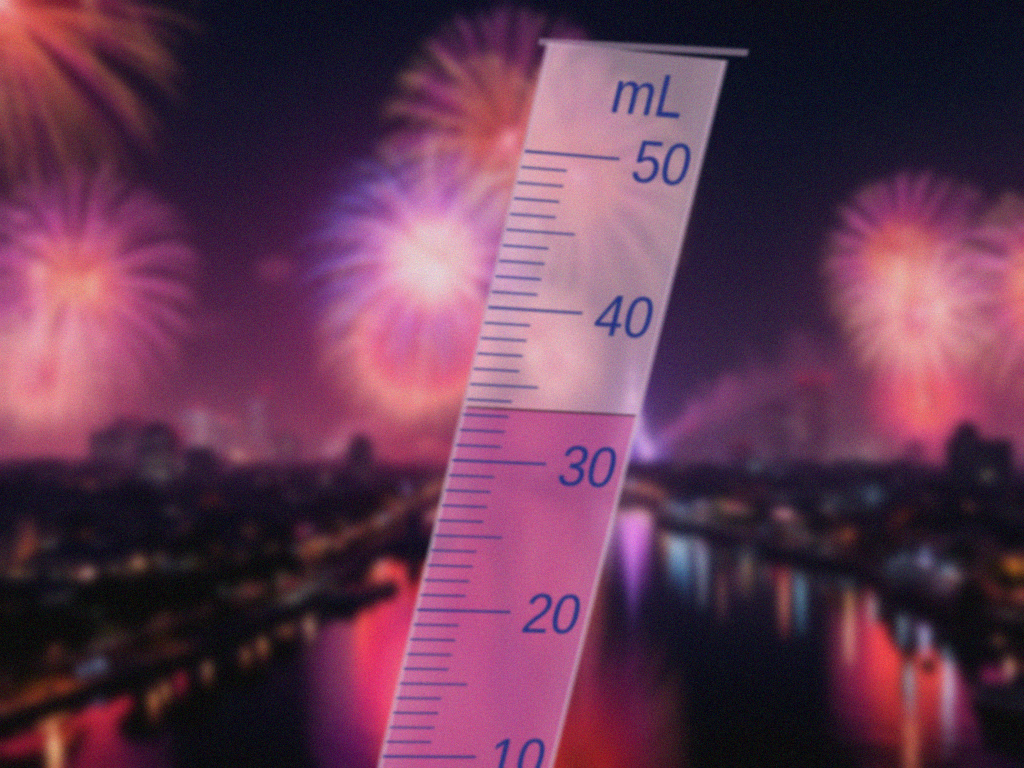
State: 33.5 mL
